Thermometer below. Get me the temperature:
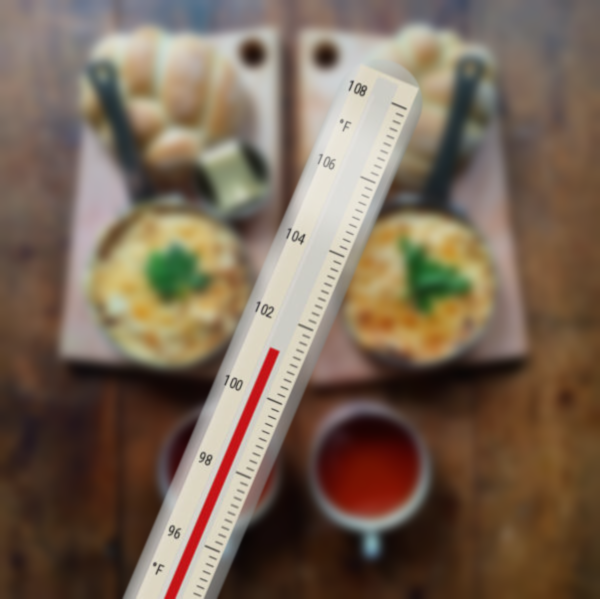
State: 101.2 °F
